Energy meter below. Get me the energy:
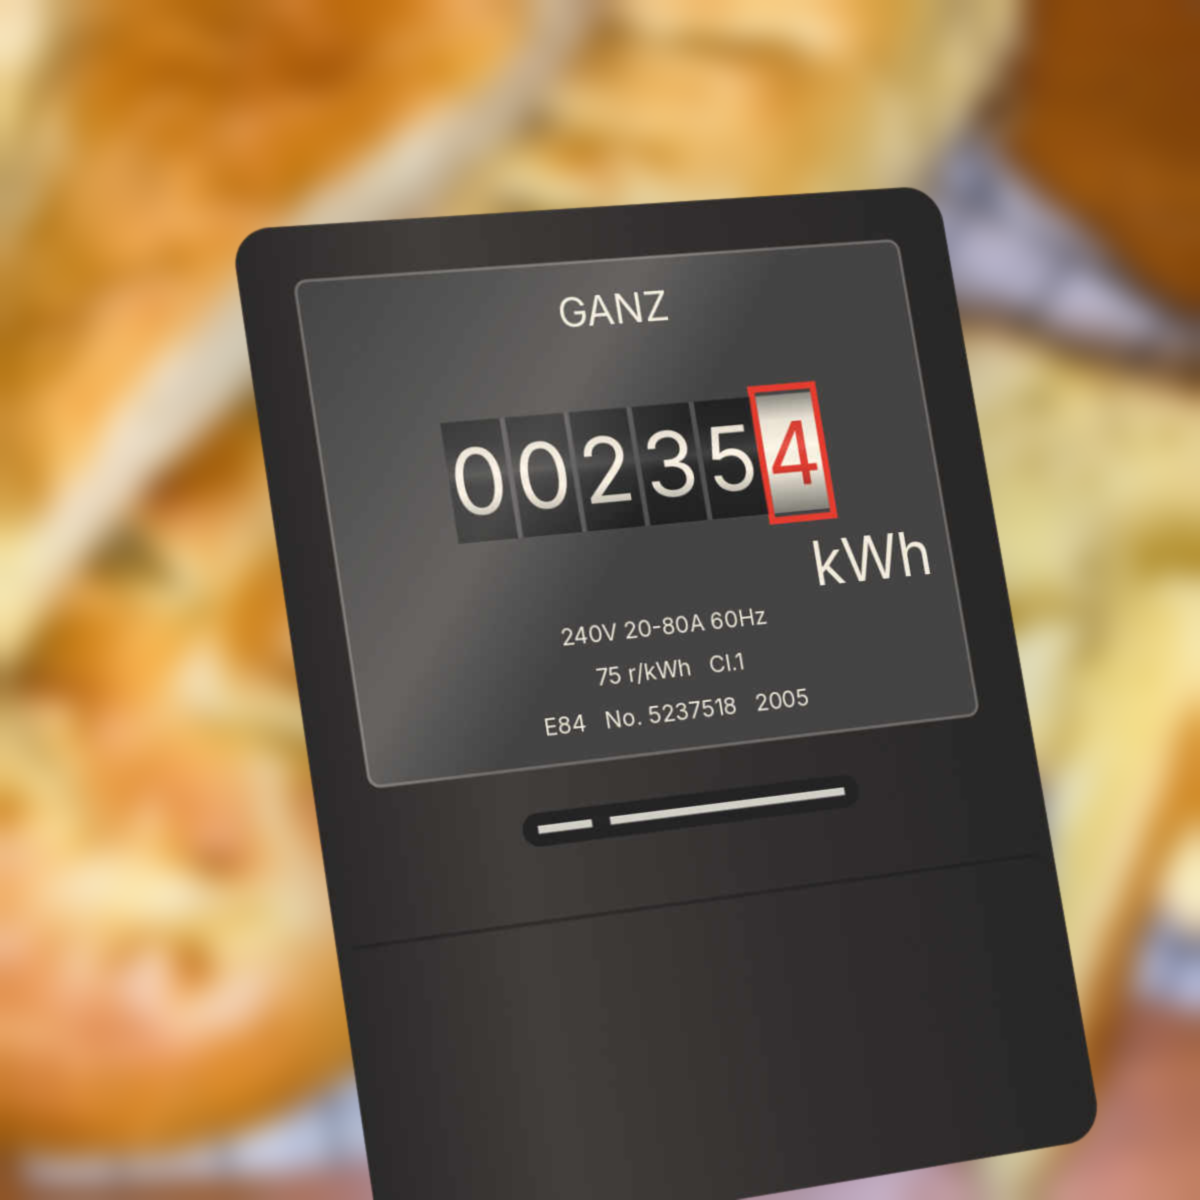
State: 235.4 kWh
